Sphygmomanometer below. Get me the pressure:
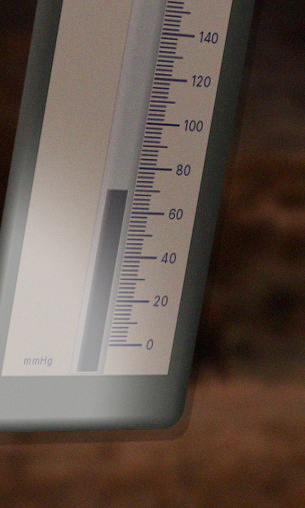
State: 70 mmHg
